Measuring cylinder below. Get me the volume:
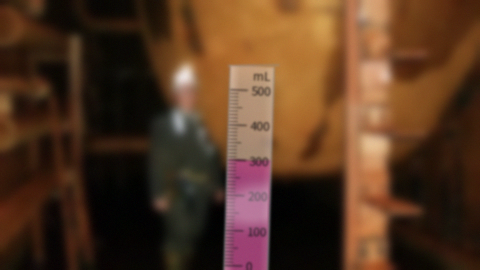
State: 300 mL
